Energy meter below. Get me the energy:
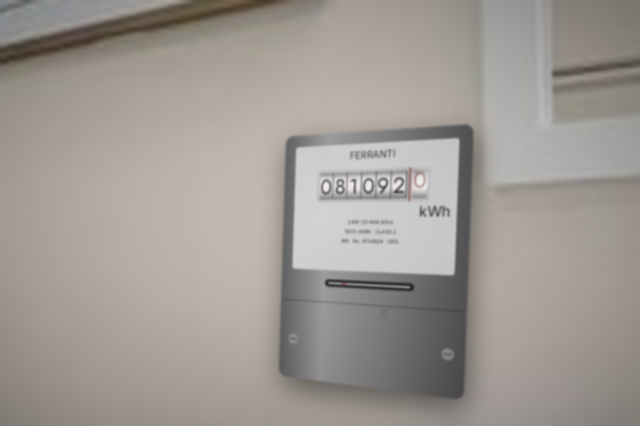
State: 81092.0 kWh
